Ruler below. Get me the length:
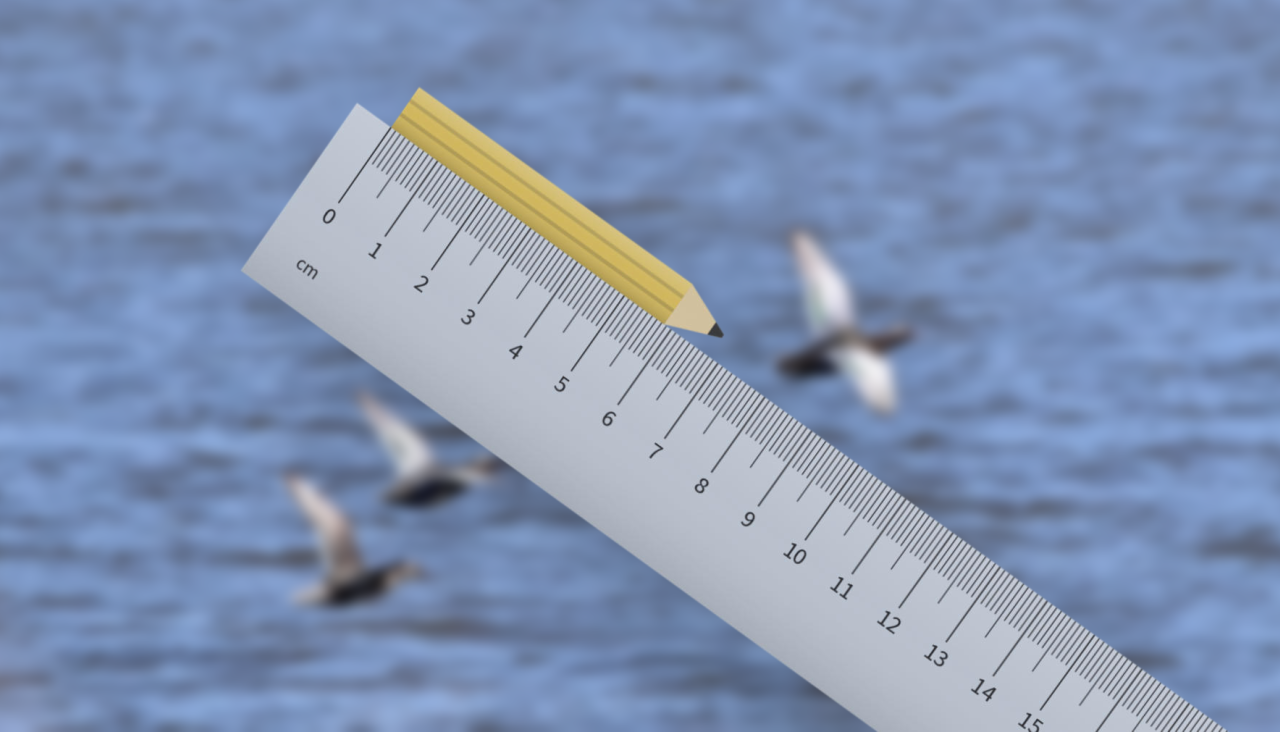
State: 6.8 cm
